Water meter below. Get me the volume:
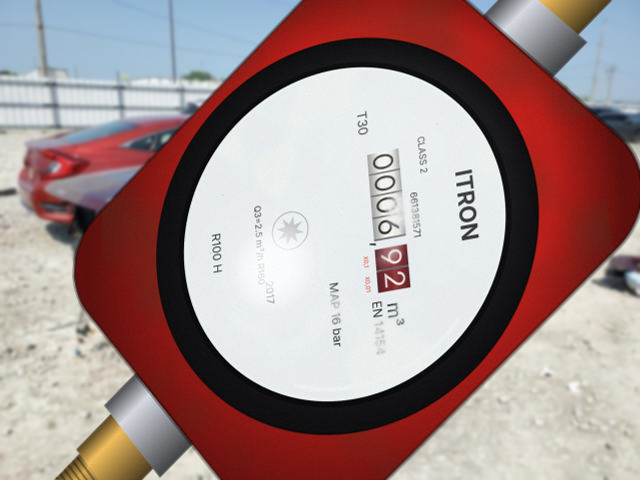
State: 6.92 m³
